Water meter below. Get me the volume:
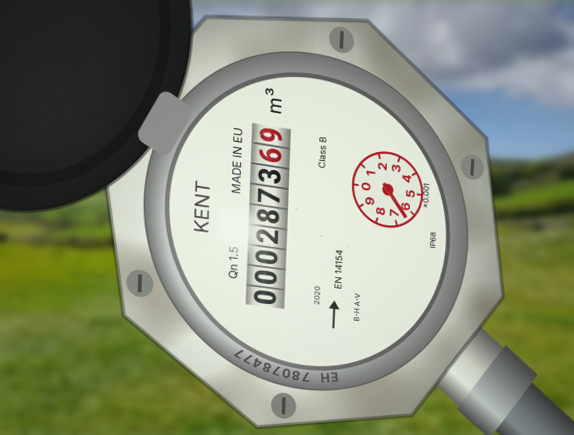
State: 2873.696 m³
